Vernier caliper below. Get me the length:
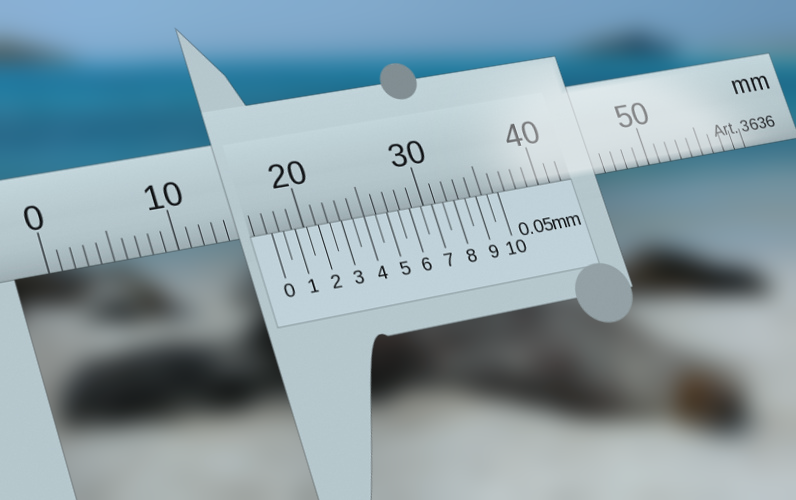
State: 17.4 mm
